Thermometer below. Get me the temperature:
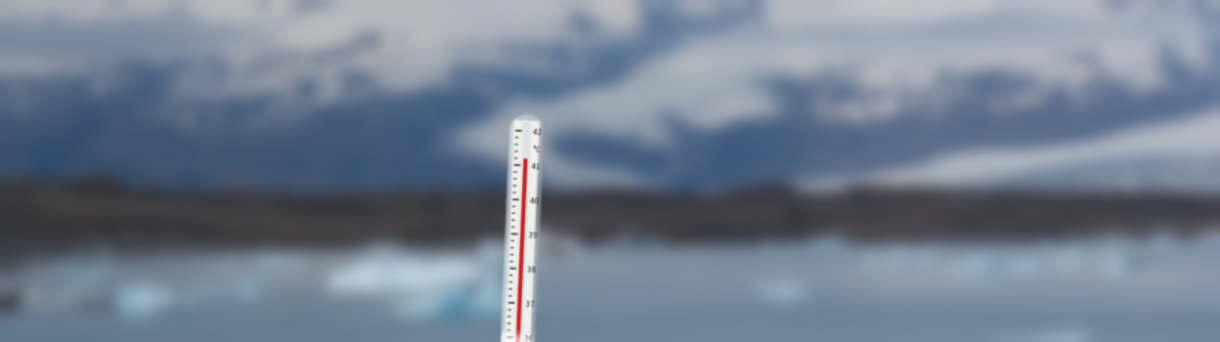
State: 41.2 °C
